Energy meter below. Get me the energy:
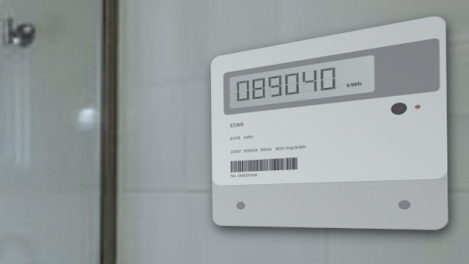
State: 89040 kWh
